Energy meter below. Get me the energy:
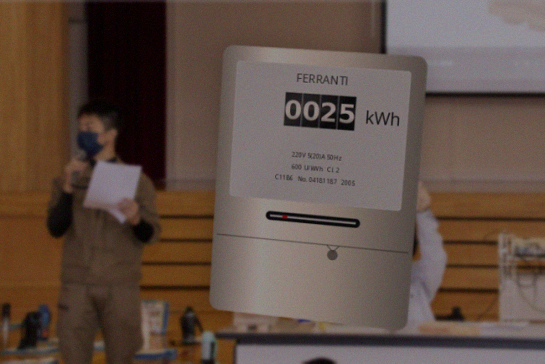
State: 25 kWh
